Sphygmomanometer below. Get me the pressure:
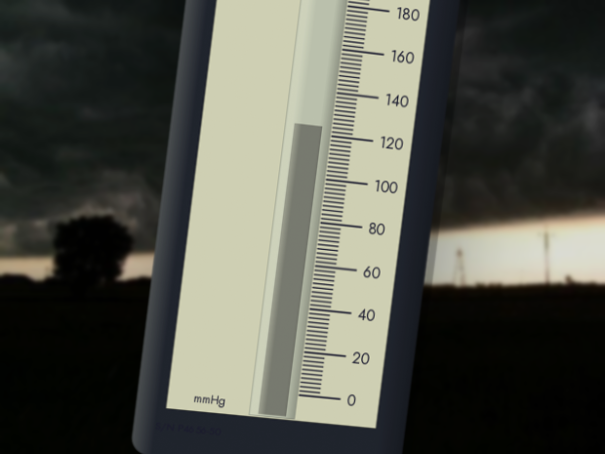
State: 124 mmHg
